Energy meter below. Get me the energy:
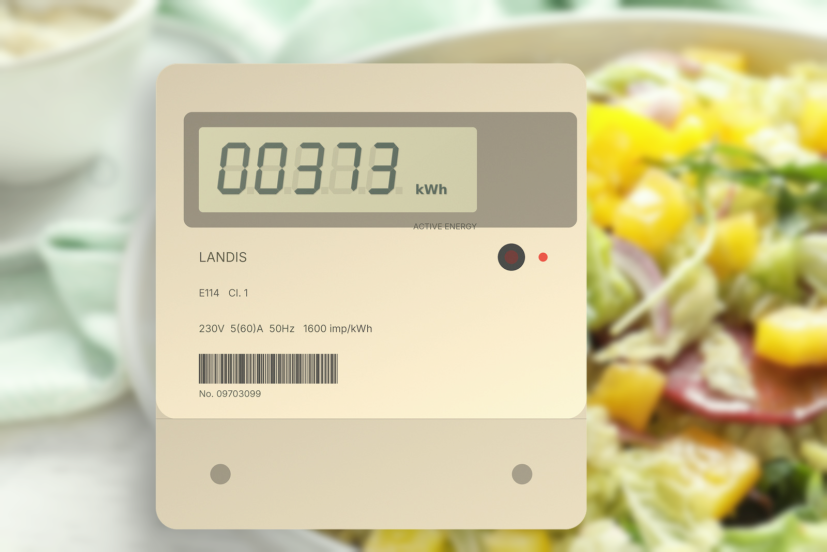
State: 373 kWh
